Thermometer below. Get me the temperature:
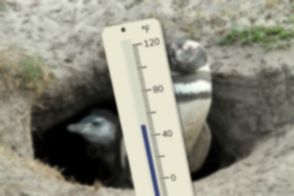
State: 50 °F
